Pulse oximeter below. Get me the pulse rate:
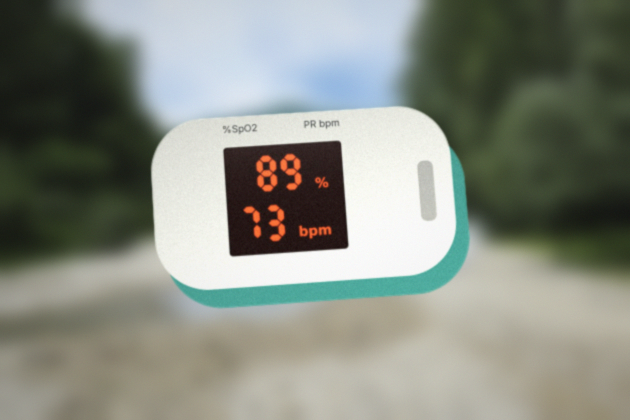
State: 73 bpm
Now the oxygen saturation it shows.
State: 89 %
